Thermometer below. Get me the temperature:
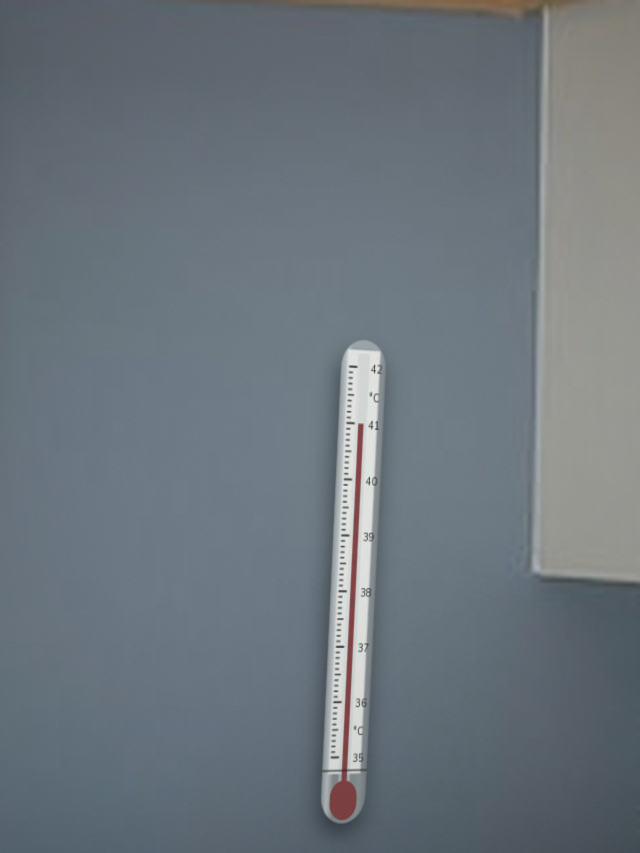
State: 41 °C
